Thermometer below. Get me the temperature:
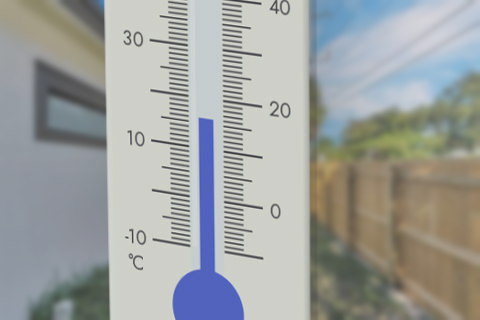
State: 16 °C
